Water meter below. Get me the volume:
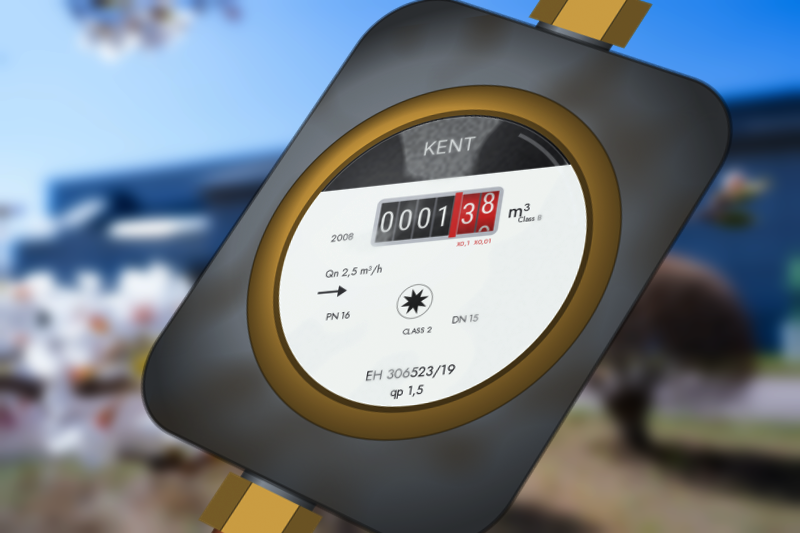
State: 1.38 m³
